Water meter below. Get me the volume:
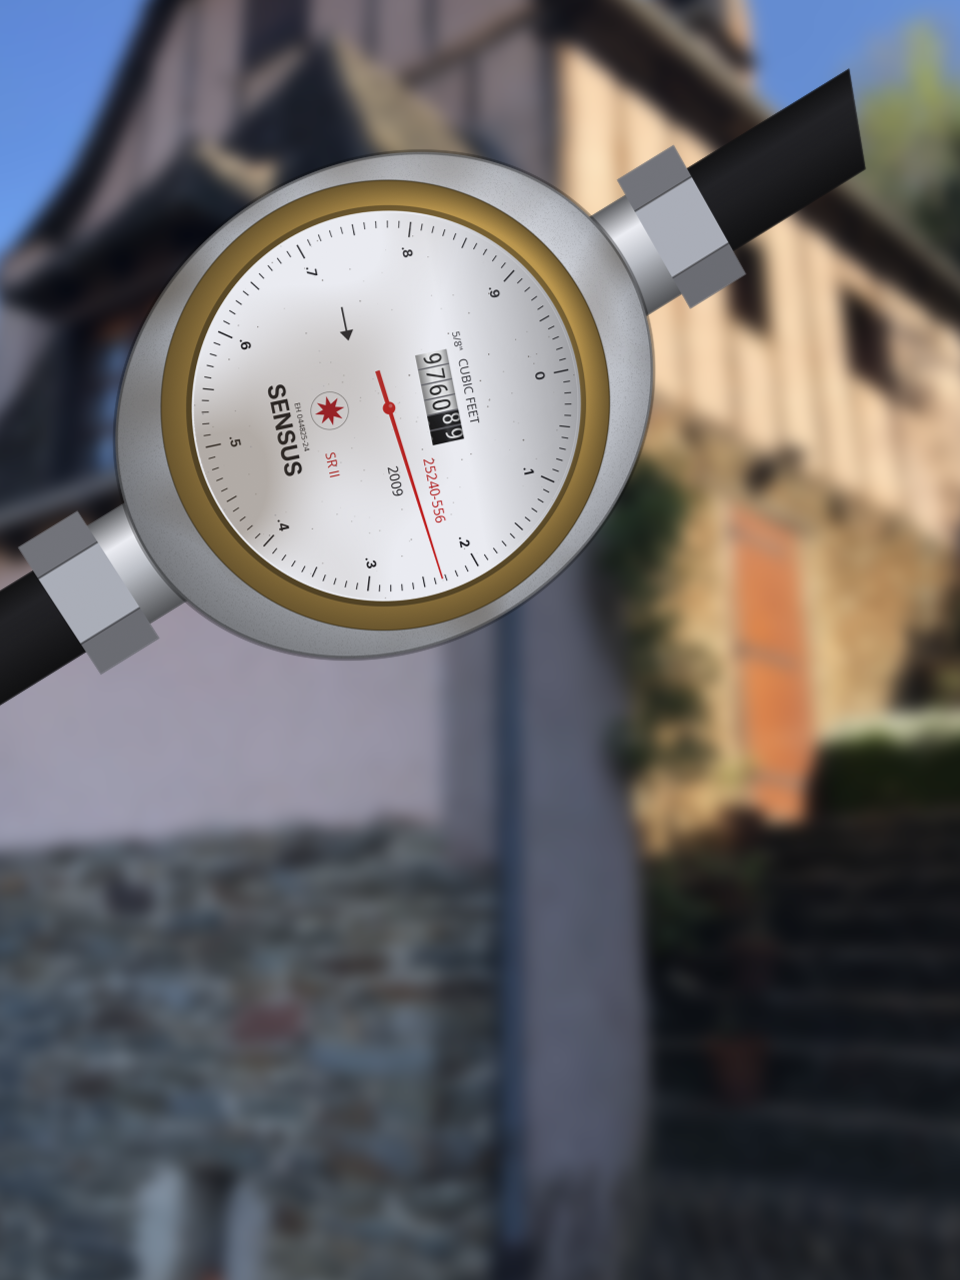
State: 976089.23 ft³
